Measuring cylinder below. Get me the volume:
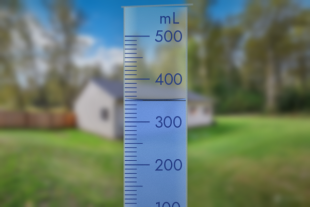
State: 350 mL
